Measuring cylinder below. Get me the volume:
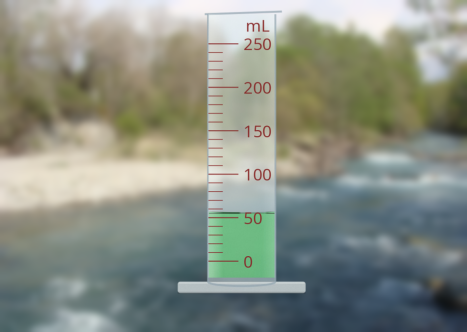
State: 55 mL
